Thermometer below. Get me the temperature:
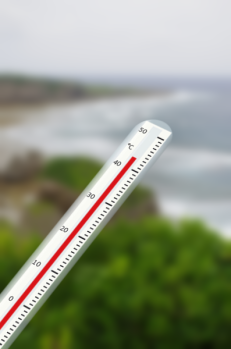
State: 43 °C
